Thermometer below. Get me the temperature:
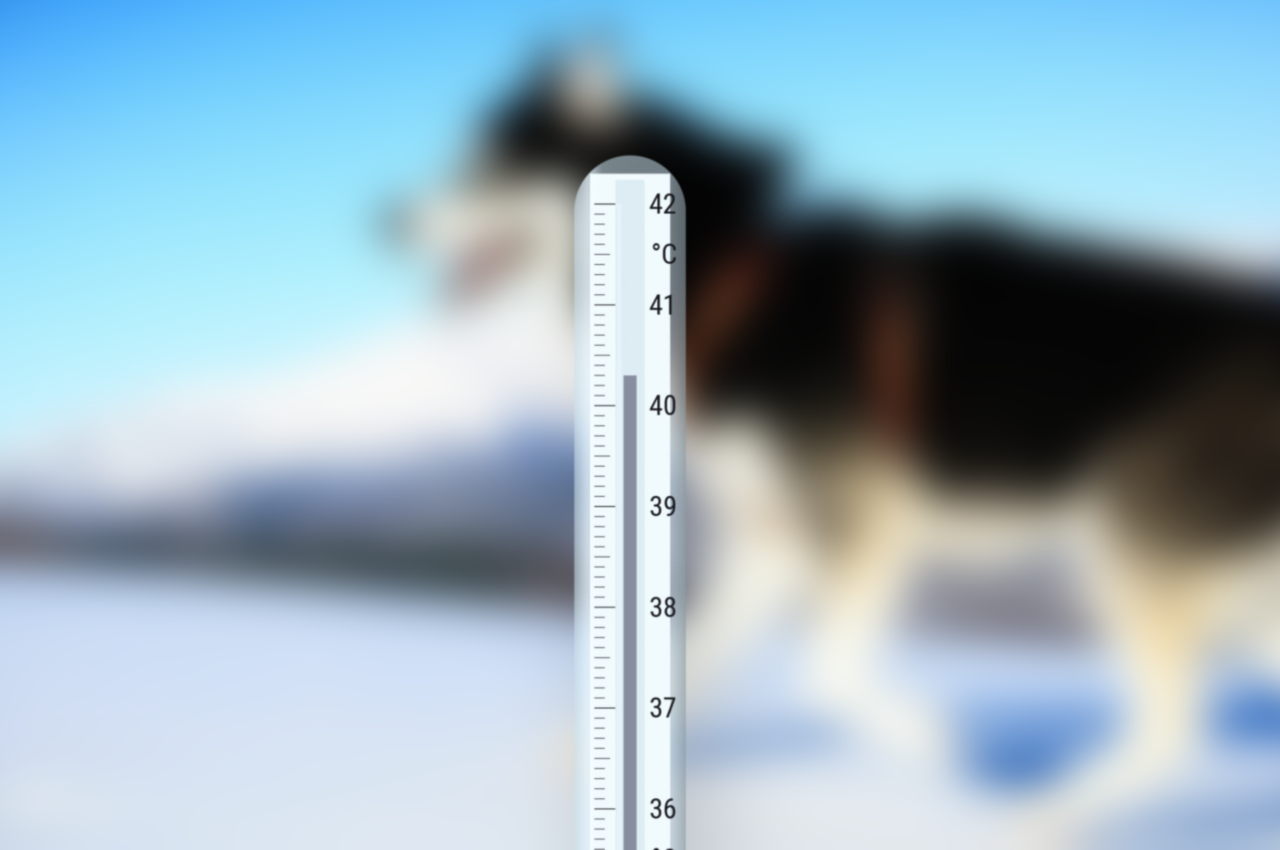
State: 40.3 °C
